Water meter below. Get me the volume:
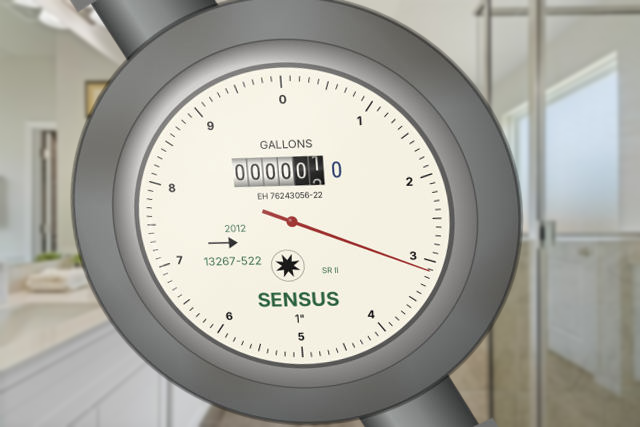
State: 13.1 gal
